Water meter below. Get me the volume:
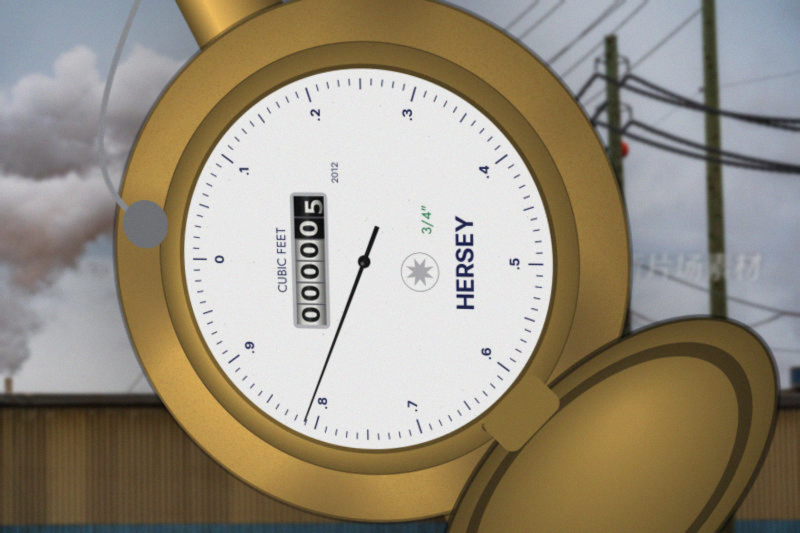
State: 4.81 ft³
